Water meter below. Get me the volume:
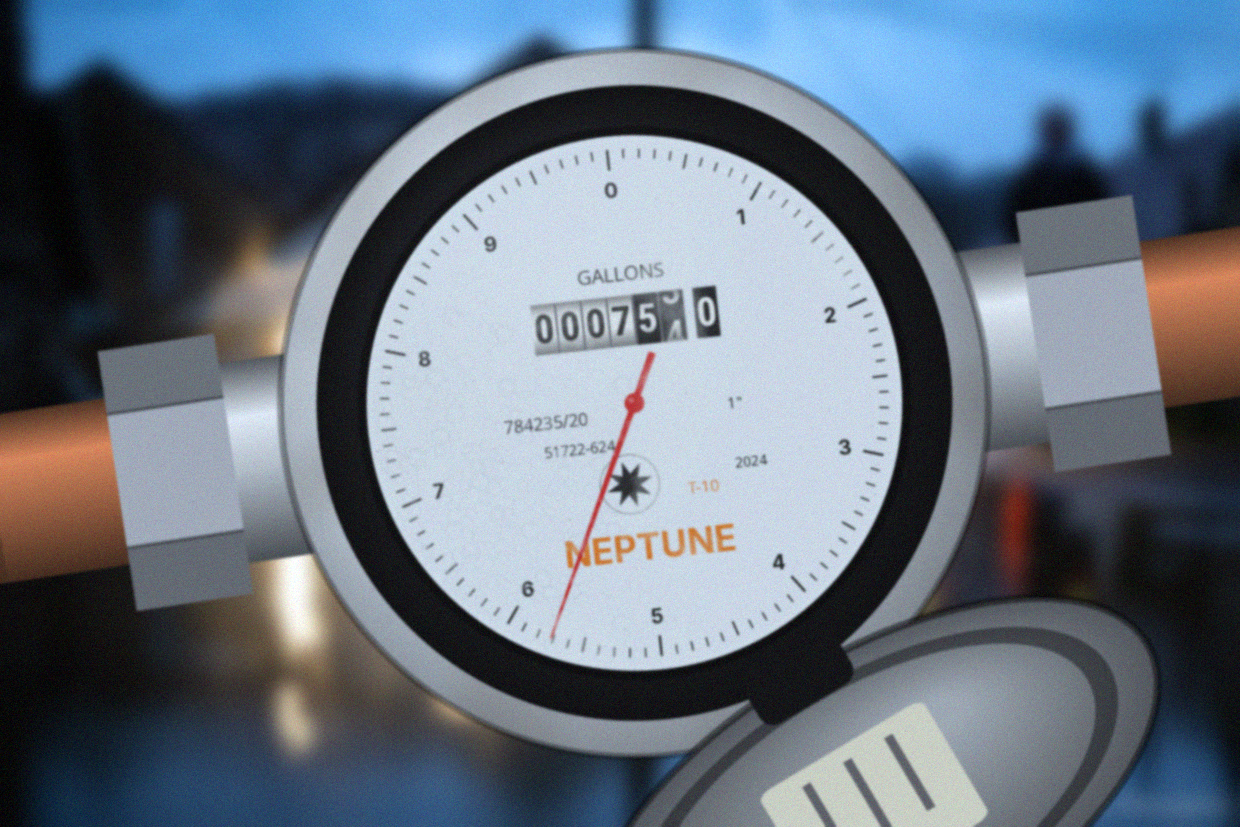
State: 7535.7 gal
